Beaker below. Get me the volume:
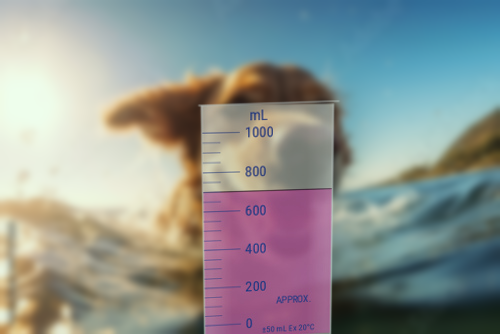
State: 700 mL
